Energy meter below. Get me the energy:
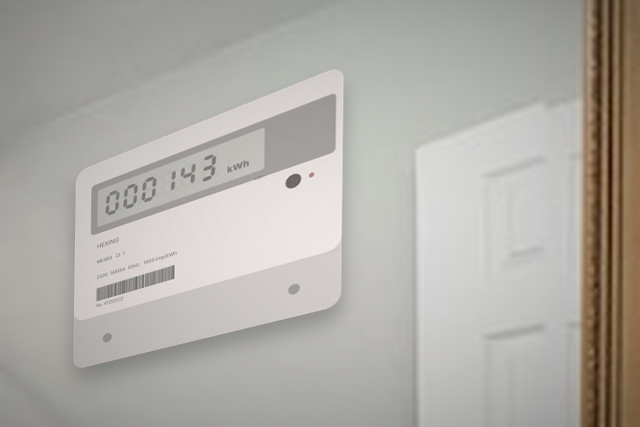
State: 143 kWh
